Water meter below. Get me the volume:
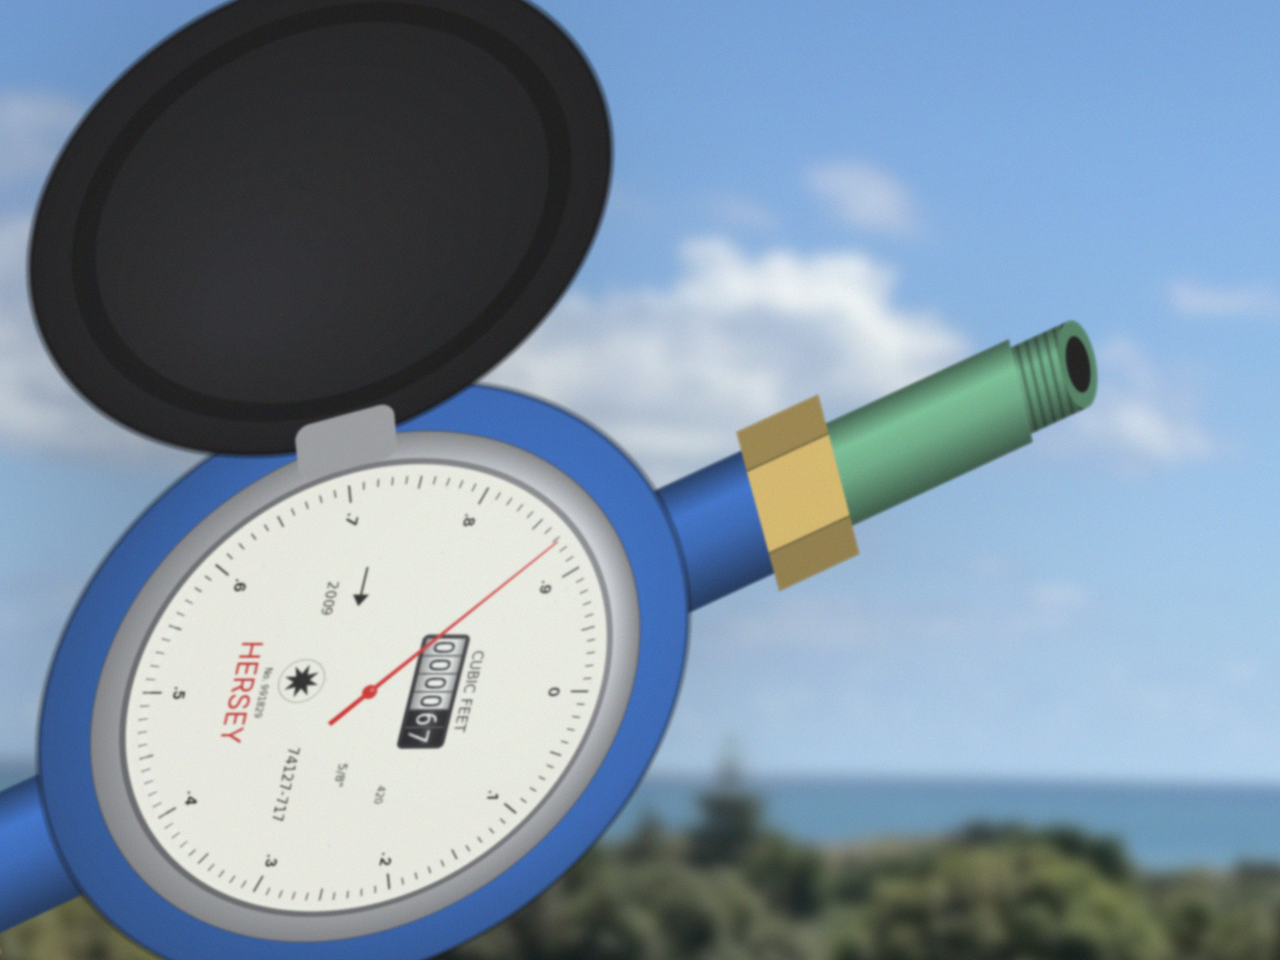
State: 66.87 ft³
